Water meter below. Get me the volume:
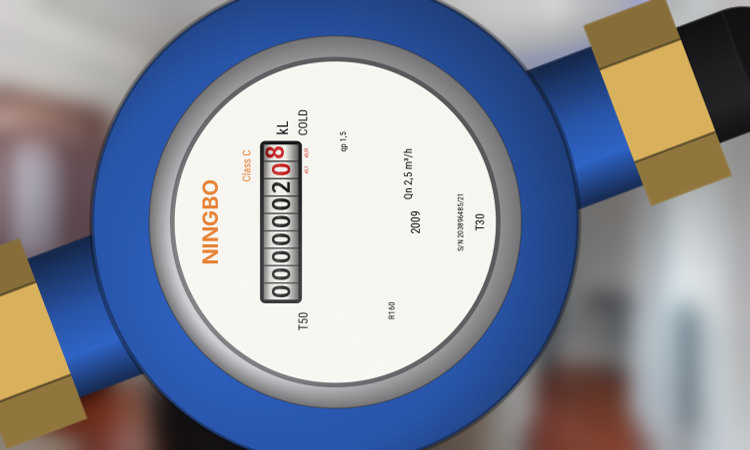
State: 2.08 kL
